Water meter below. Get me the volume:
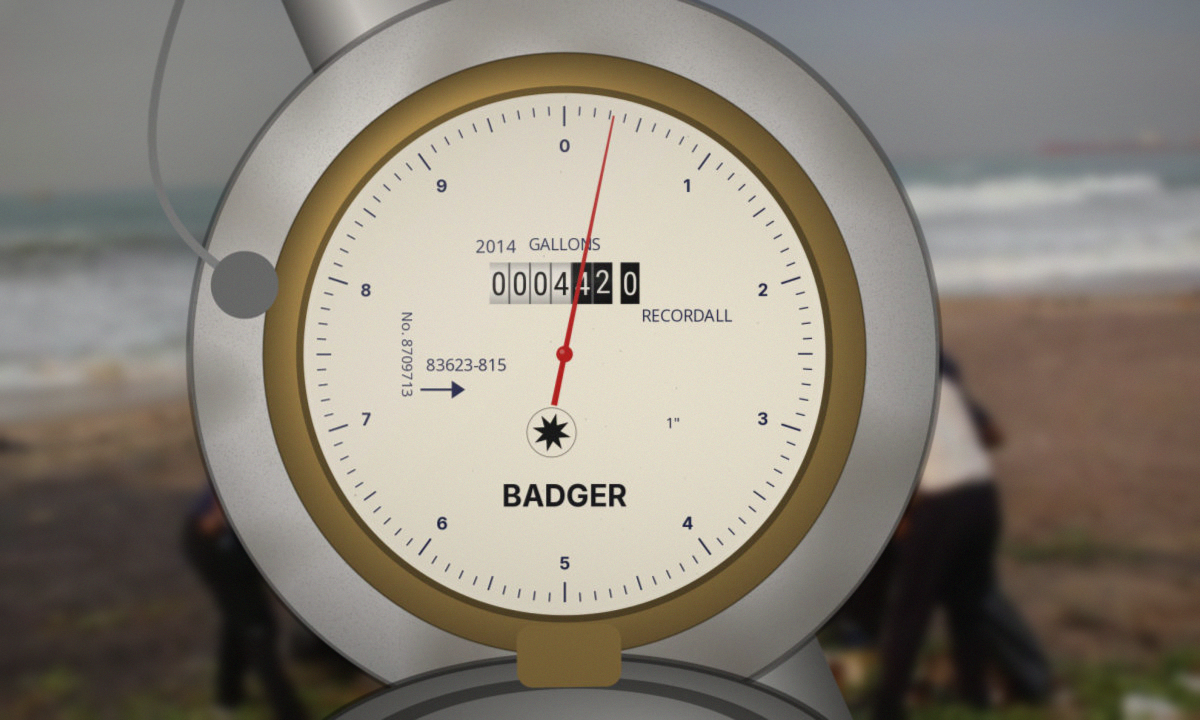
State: 4420.3 gal
